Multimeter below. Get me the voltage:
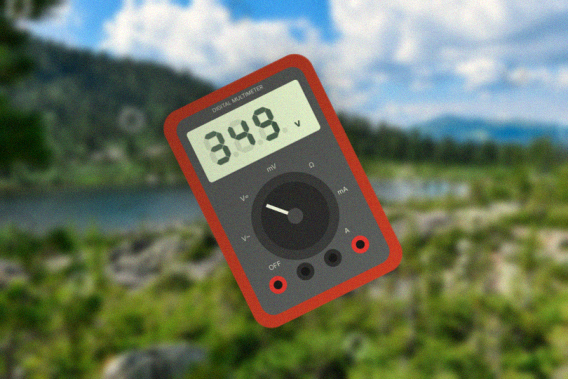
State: 349 V
